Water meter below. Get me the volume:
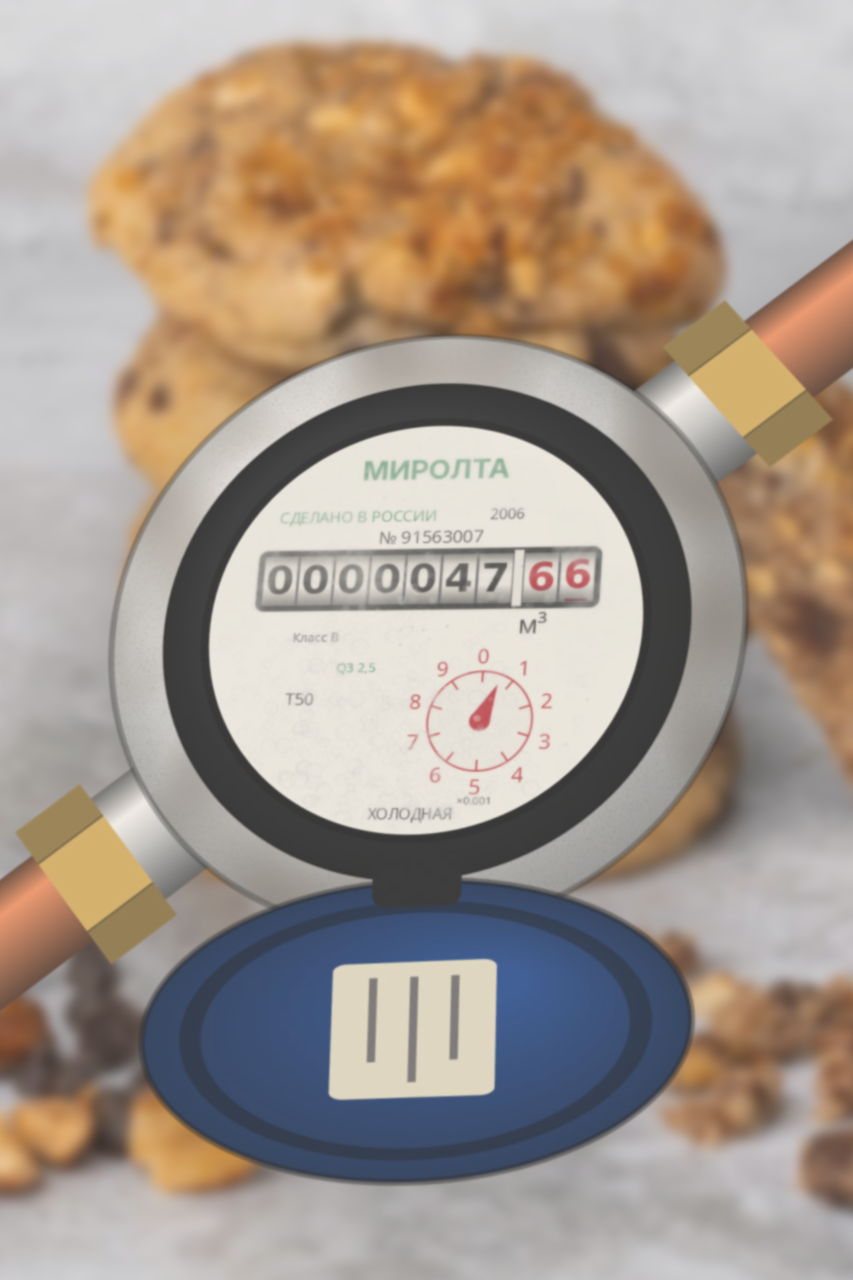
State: 47.660 m³
